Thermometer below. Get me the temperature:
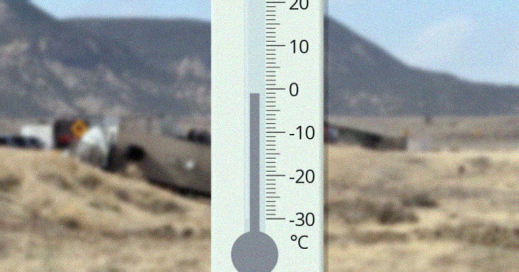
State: -1 °C
